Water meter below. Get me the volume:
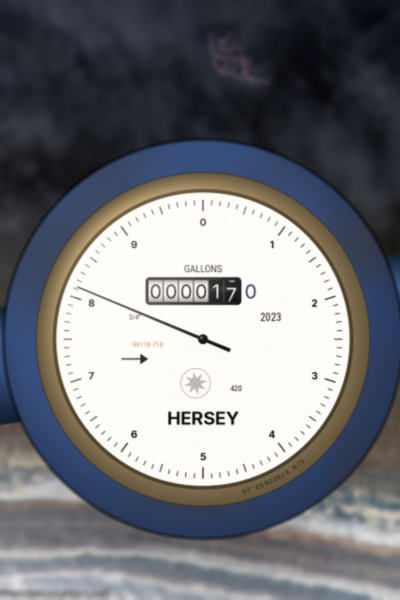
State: 168.1 gal
